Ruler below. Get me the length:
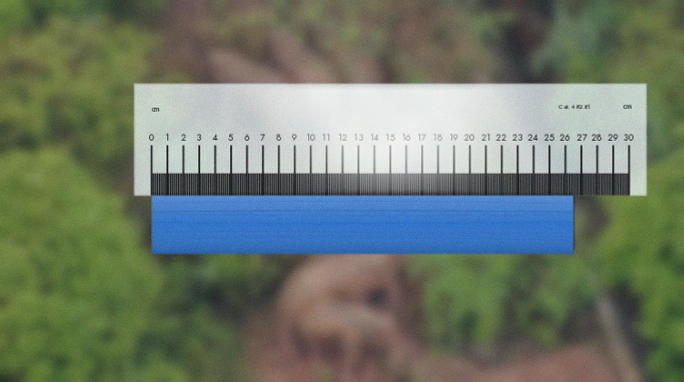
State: 26.5 cm
